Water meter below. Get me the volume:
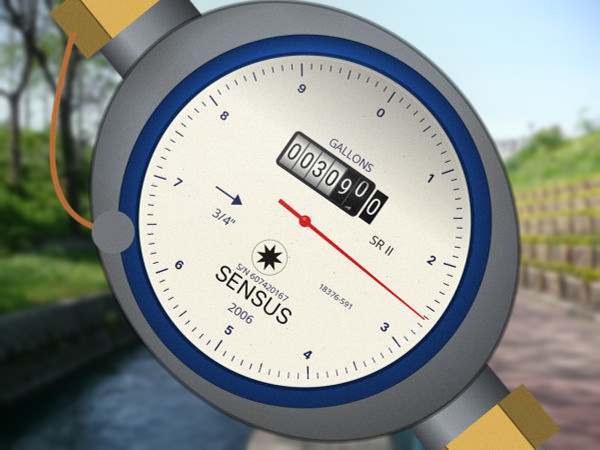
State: 30902.6 gal
